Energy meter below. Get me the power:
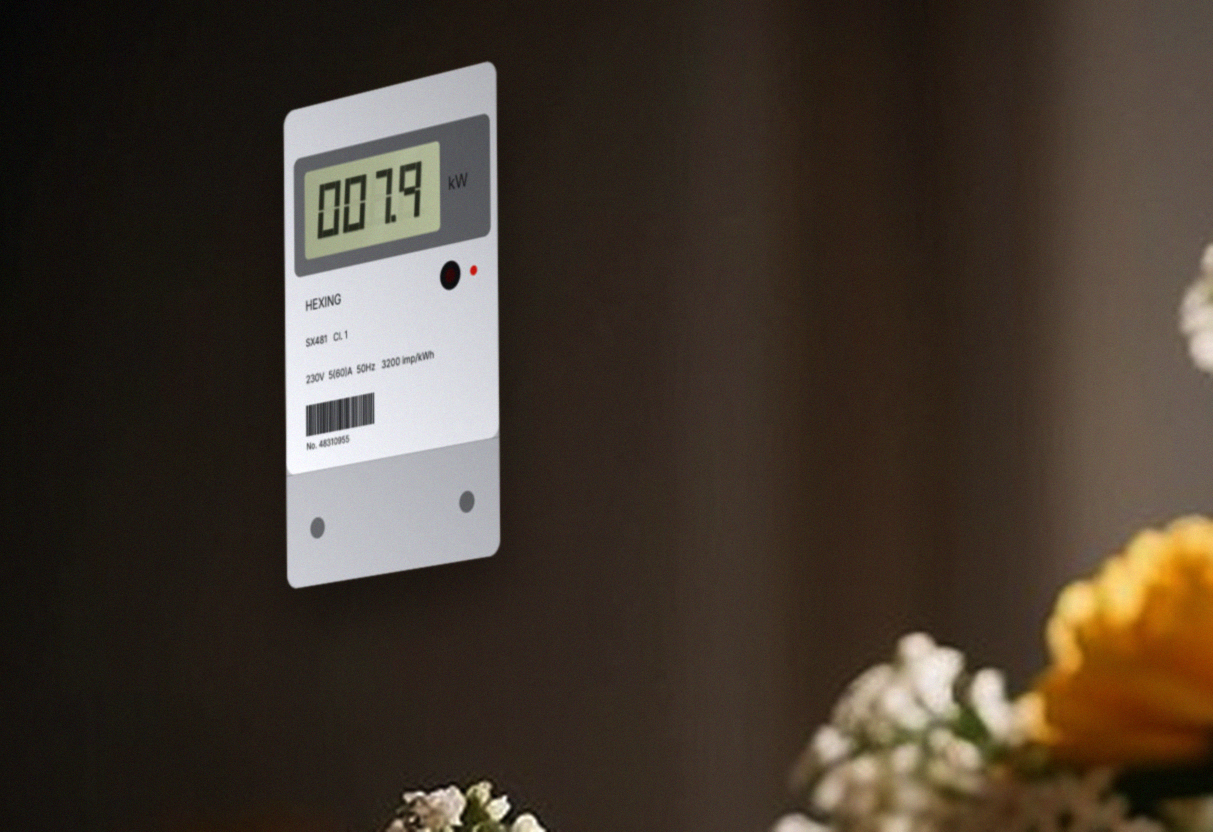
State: 7.9 kW
